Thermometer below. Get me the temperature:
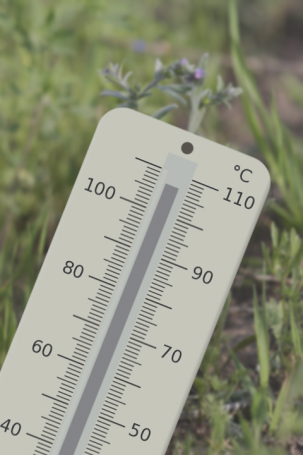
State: 107 °C
